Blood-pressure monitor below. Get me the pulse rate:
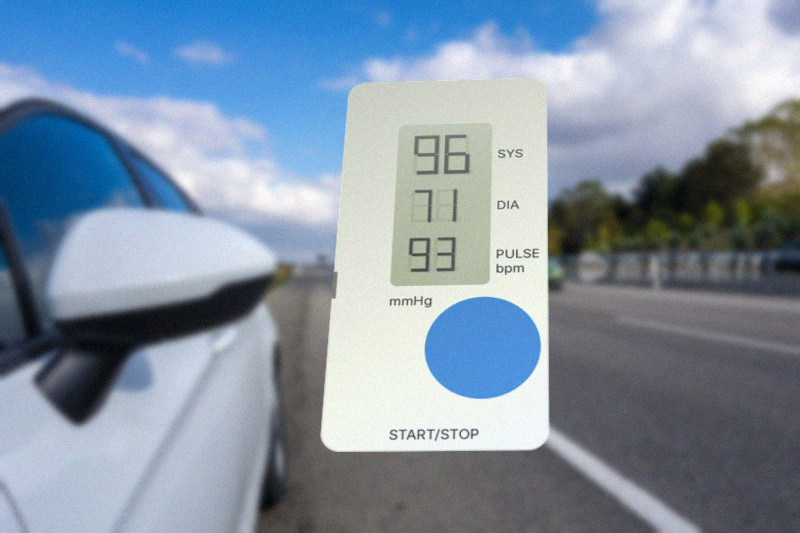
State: 93 bpm
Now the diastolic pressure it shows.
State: 71 mmHg
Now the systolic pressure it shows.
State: 96 mmHg
